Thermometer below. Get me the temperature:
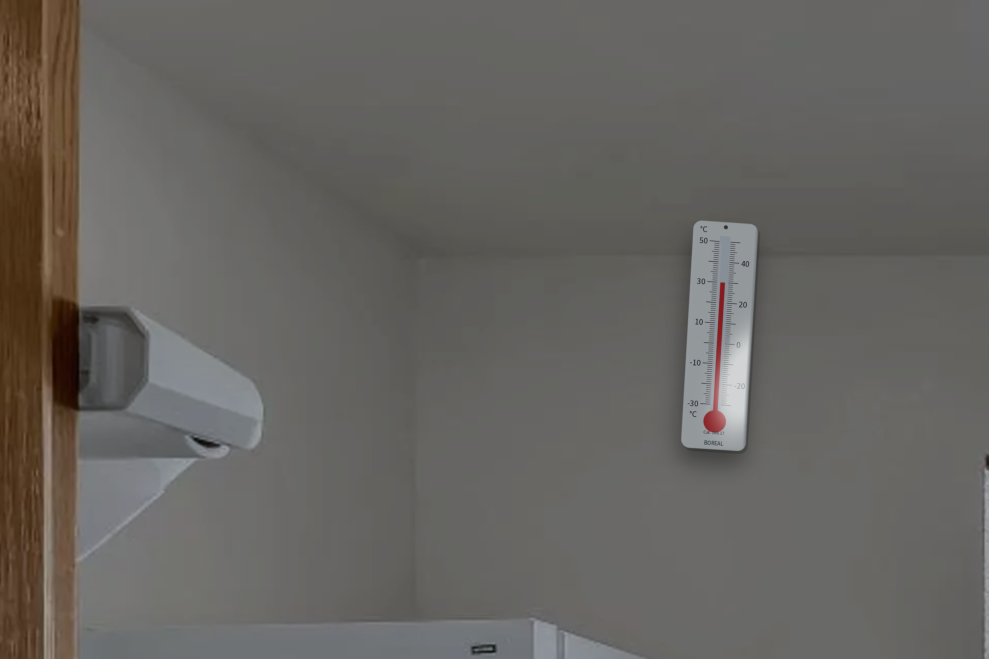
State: 30 °C
